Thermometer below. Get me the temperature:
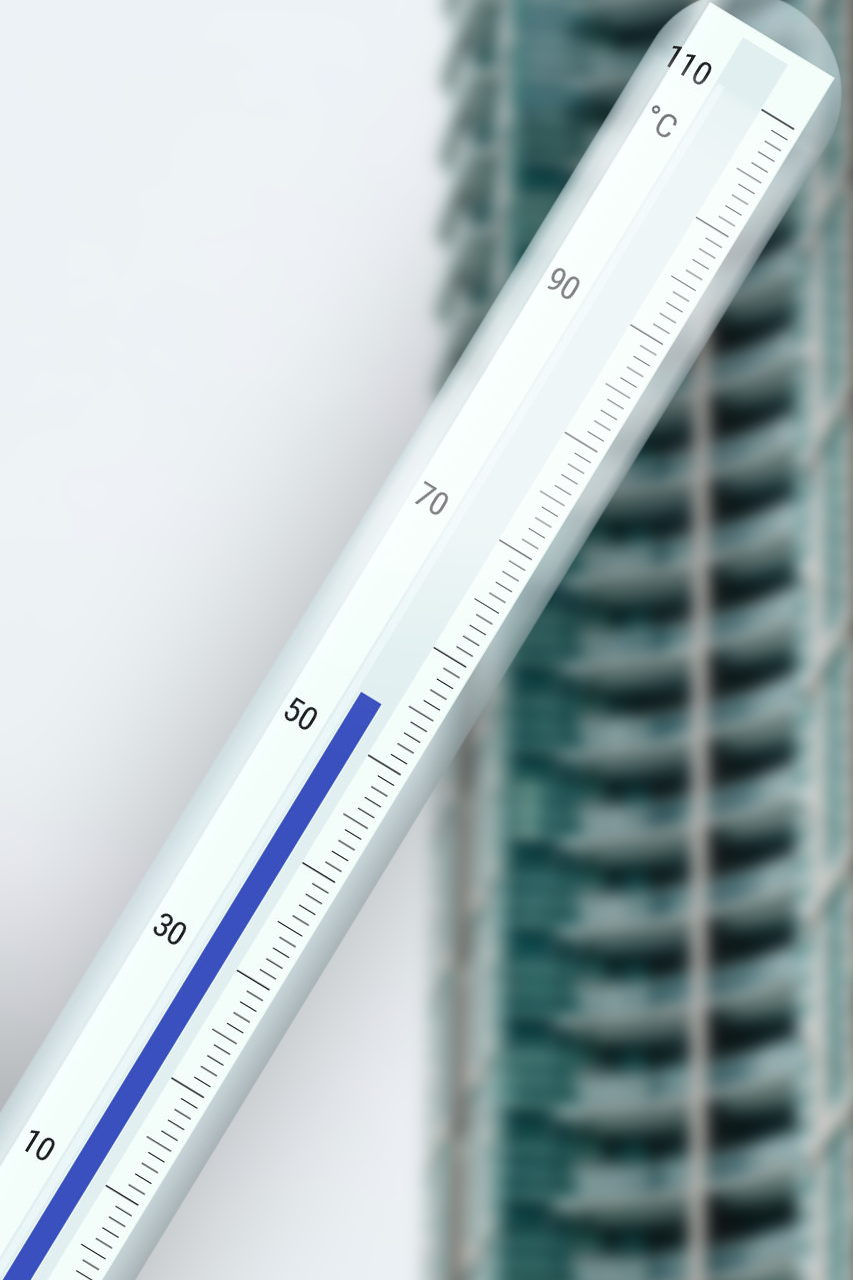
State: 54 °C
